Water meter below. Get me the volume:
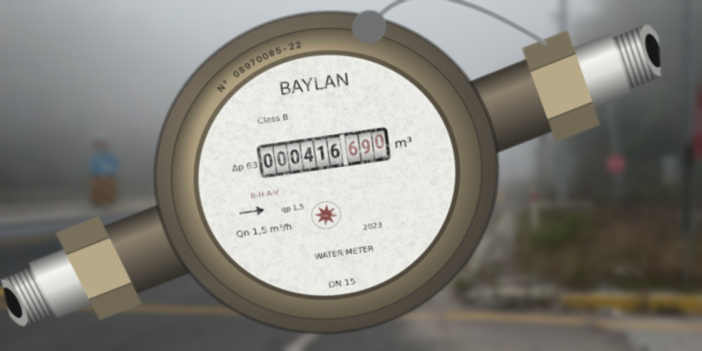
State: 416.690 m³
